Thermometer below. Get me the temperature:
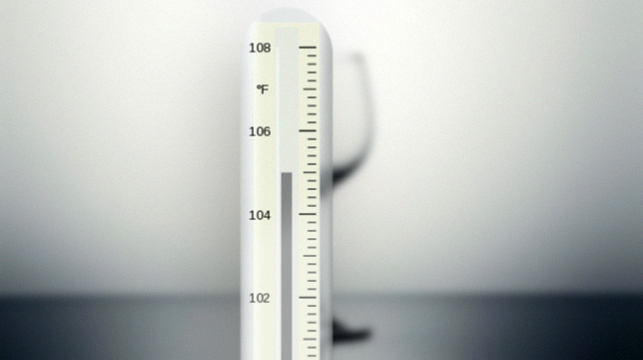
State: 105 °F
